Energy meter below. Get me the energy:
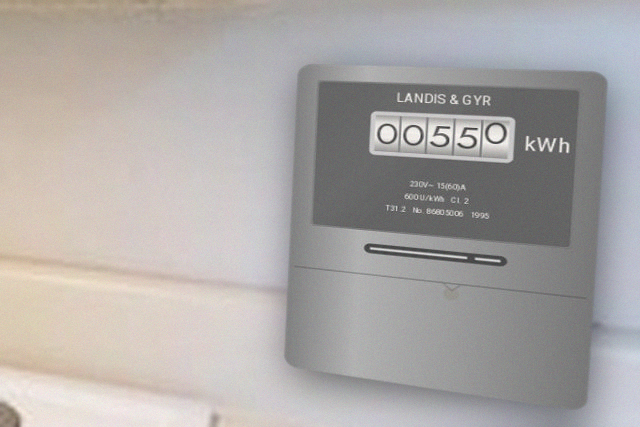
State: 550 kWh
